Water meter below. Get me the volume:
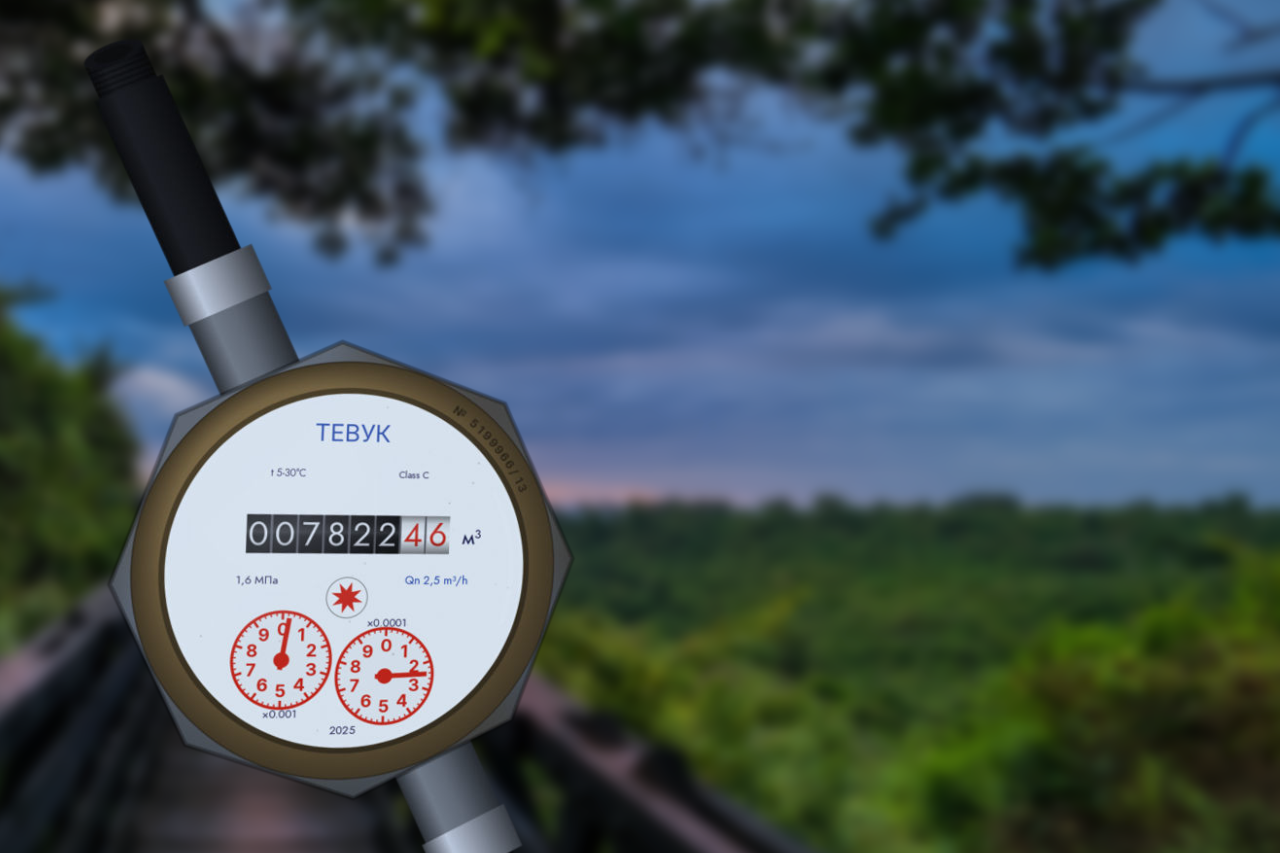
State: 7822.4602 m³
